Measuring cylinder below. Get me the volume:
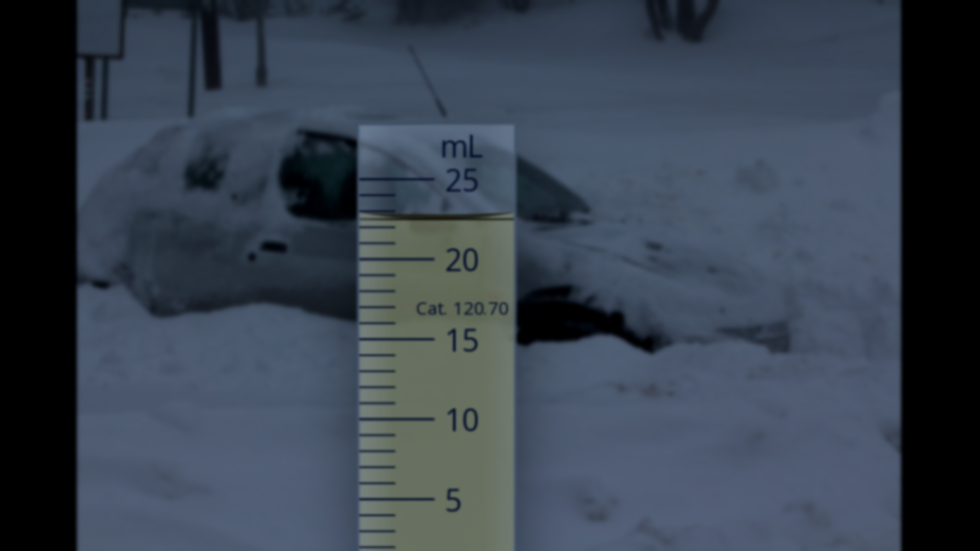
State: 22.5 mL
